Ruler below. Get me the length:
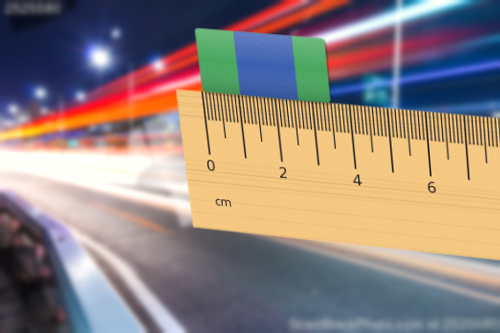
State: 3.5 cm
